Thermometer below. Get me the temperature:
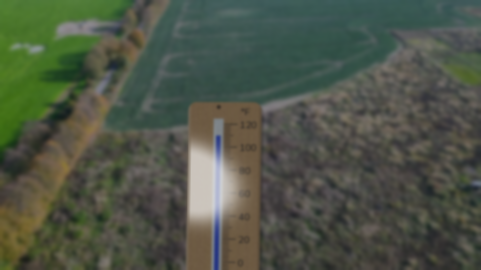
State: 110 °F
